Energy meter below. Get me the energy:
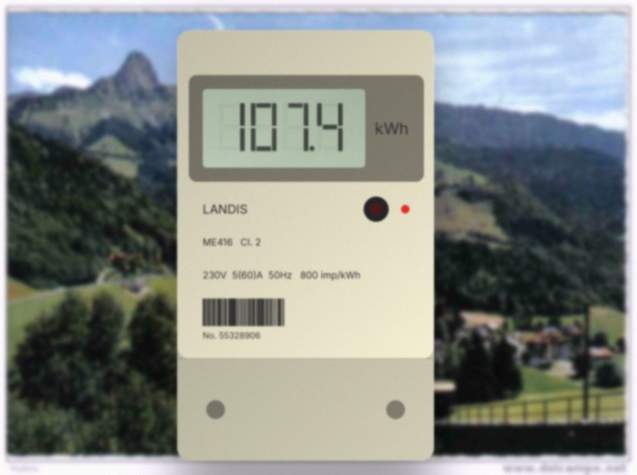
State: 107.4 kWh
